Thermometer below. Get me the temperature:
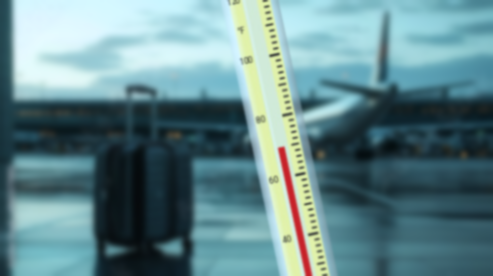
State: 70 °F
